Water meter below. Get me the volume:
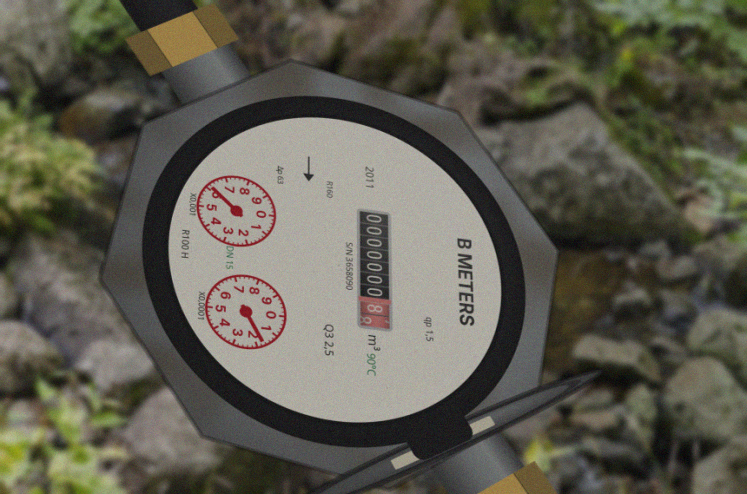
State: 0.8761 m³
